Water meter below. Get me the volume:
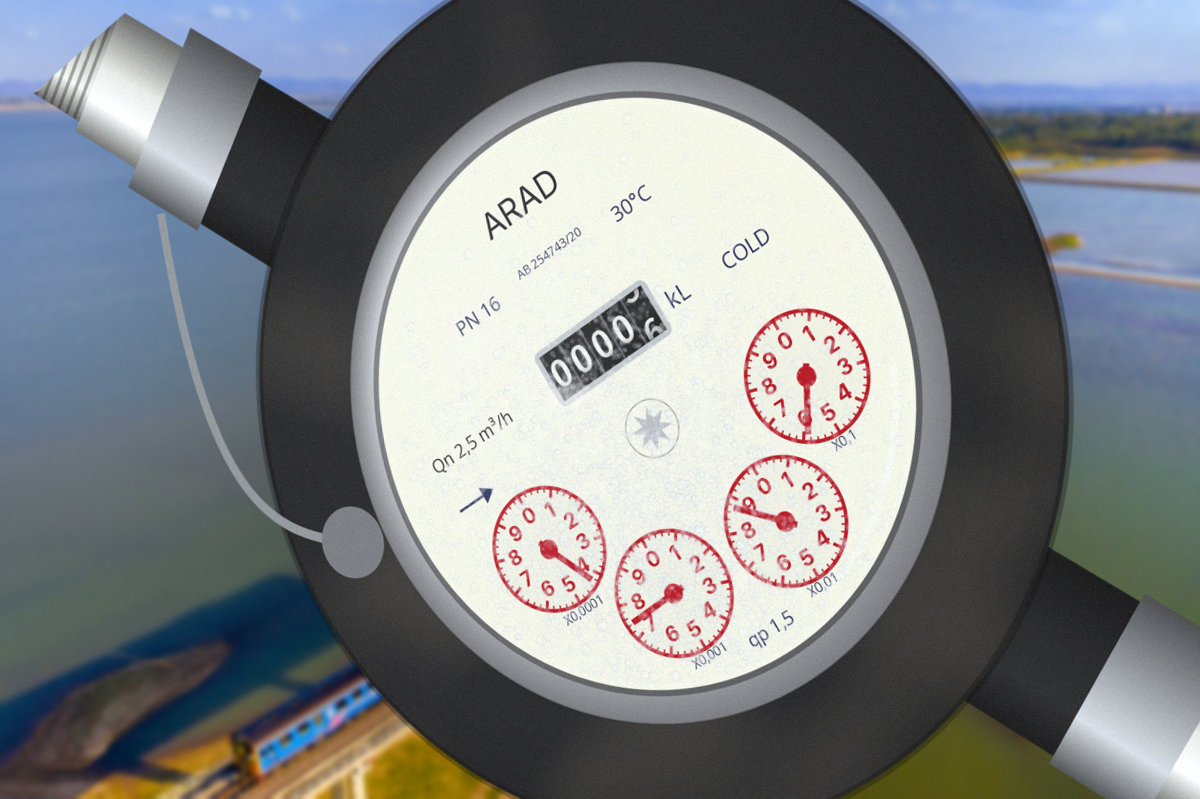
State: 5.5874 kL
